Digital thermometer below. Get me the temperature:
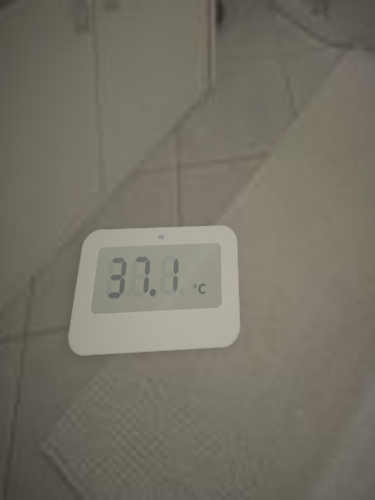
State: 37.1 °C
